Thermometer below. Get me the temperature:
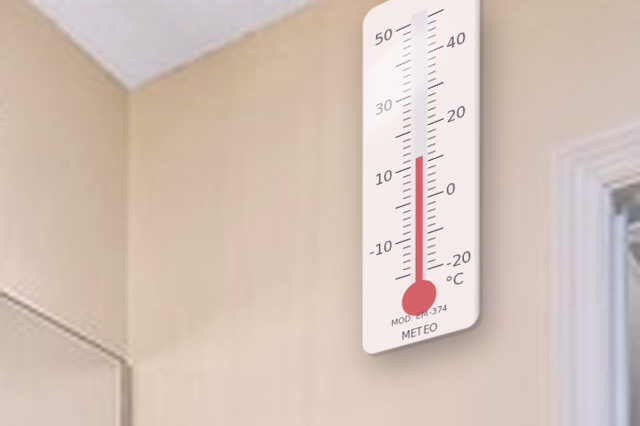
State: 12 °C
